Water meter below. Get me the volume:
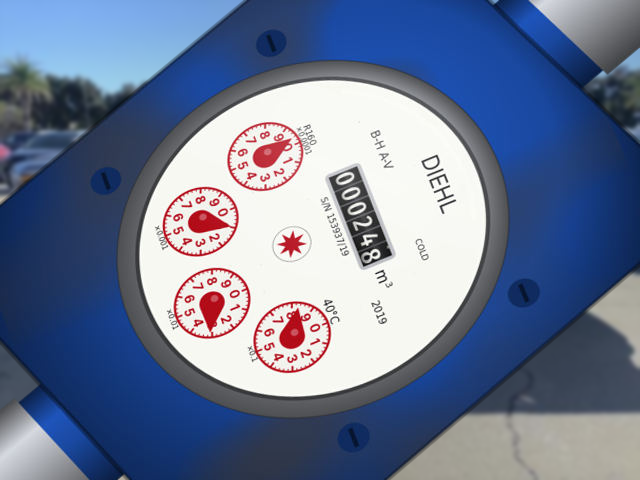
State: 247.8309 m³
